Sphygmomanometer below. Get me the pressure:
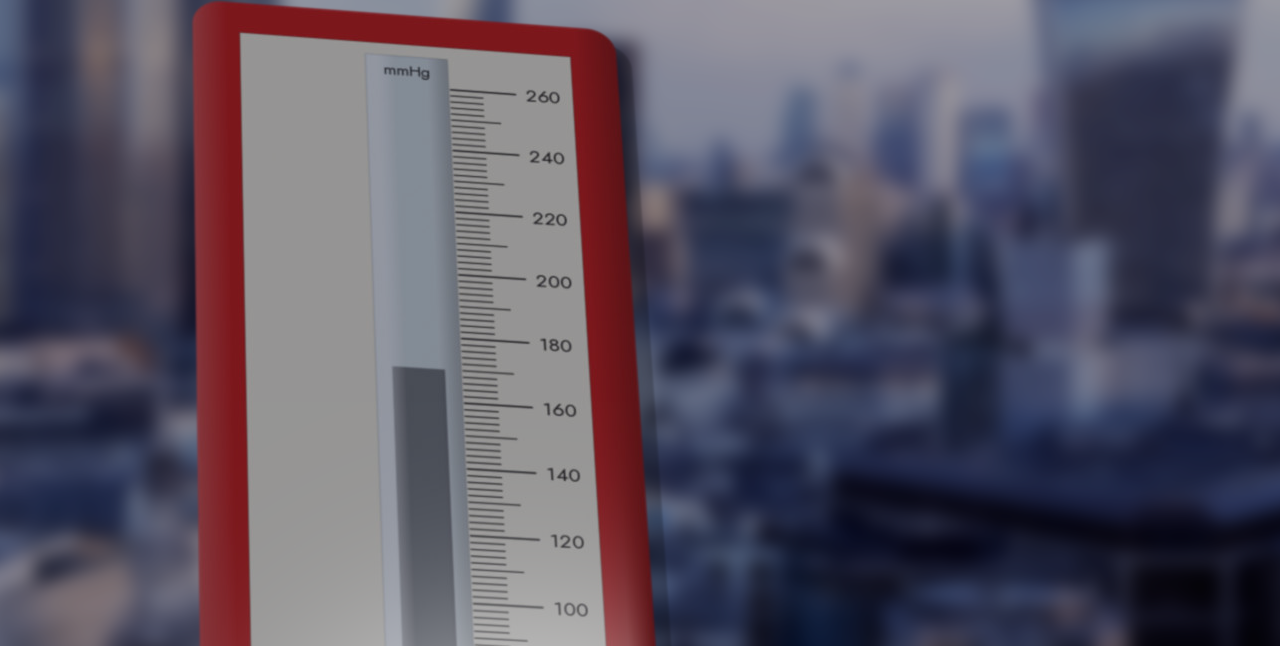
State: 170 mmHg
